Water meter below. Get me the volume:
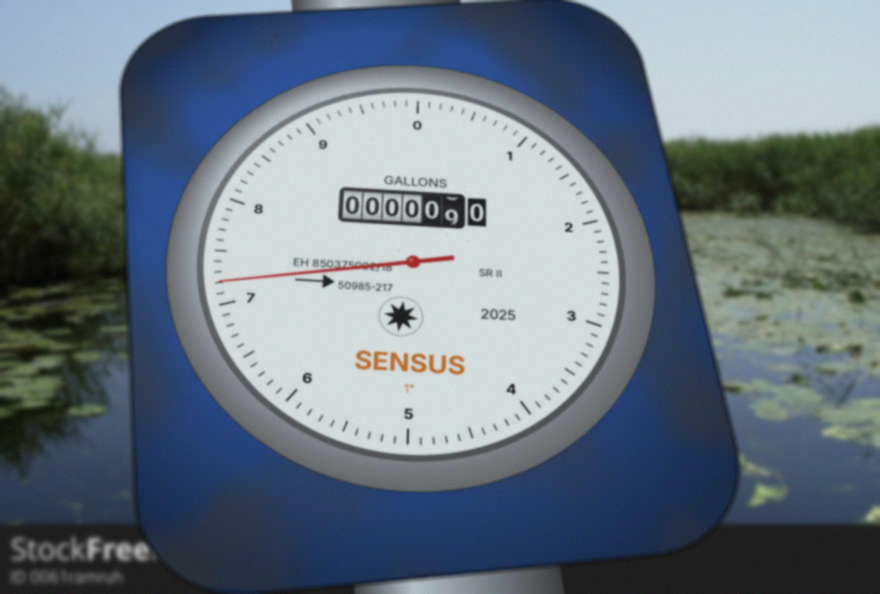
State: 87.2 gal
